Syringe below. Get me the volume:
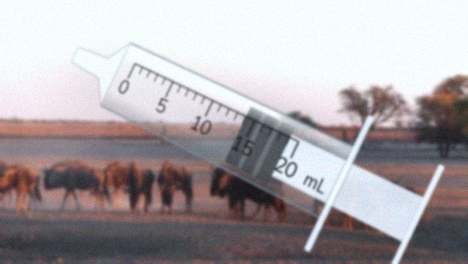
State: 14 mL
